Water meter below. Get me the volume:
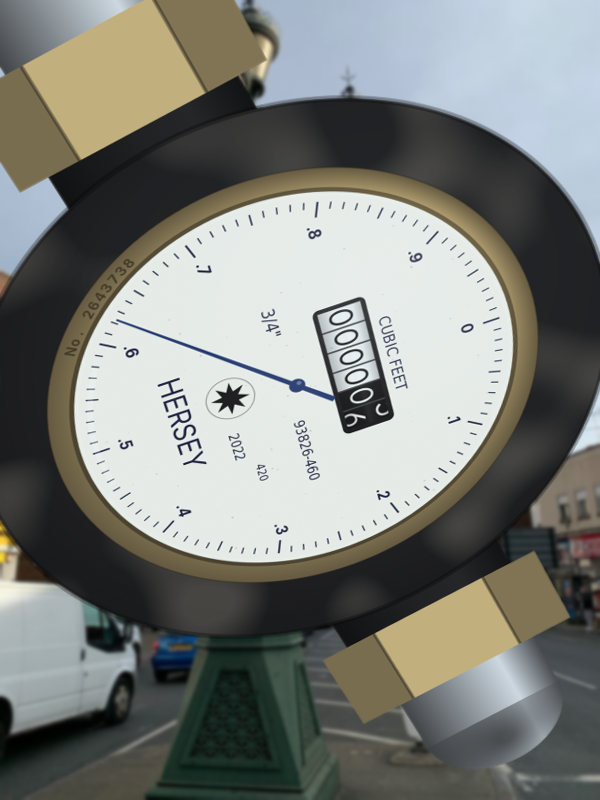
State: 5.62 ft³
